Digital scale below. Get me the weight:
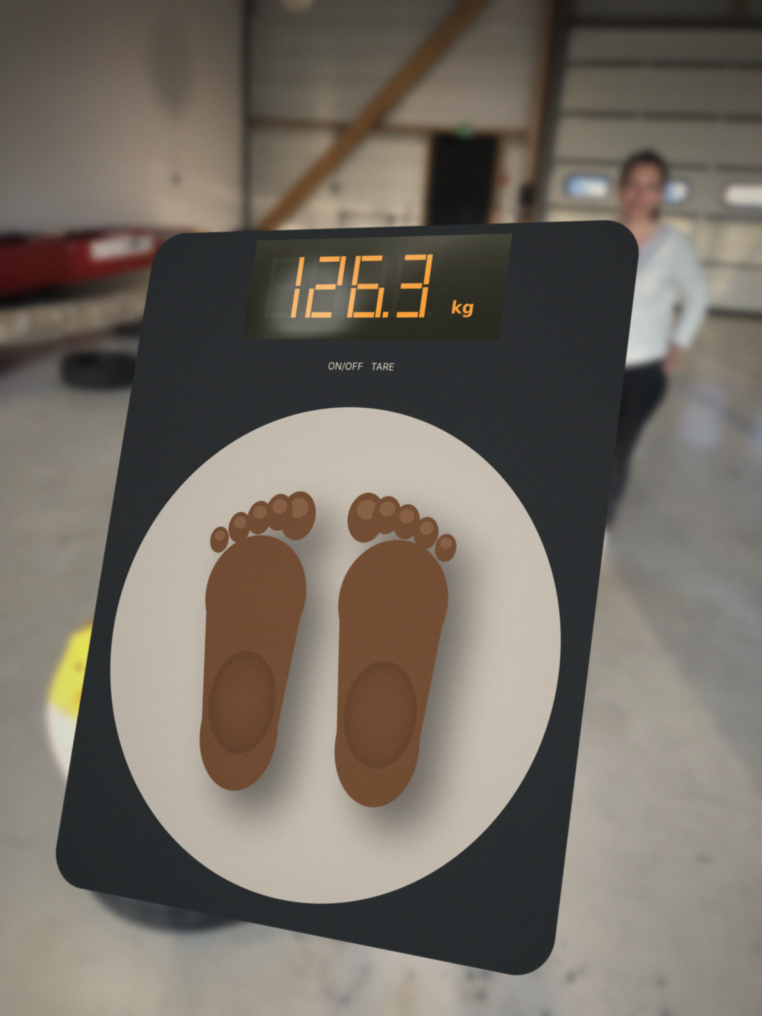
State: 126.3 kg
